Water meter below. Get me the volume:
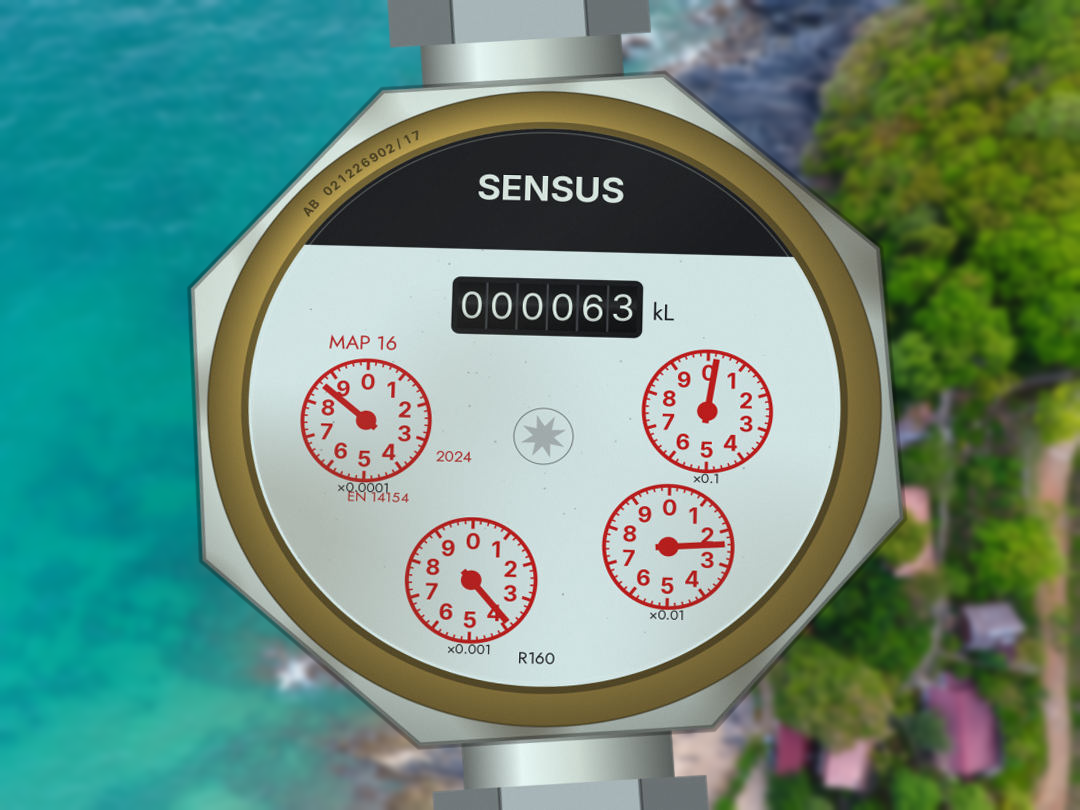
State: 63.0238 kL
